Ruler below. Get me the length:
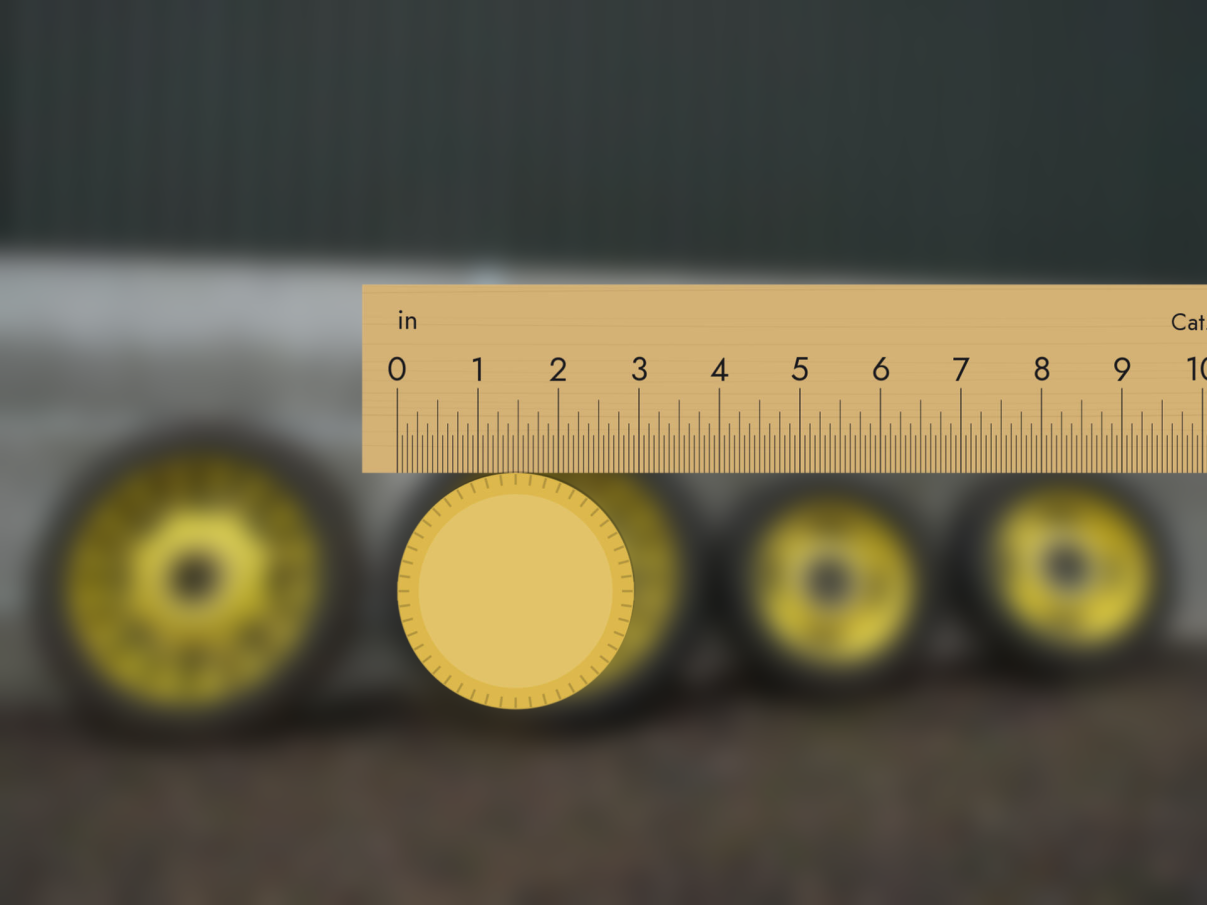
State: 2.9375 in
